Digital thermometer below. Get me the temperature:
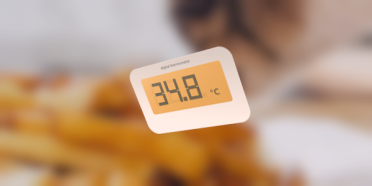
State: 34.8 °C
